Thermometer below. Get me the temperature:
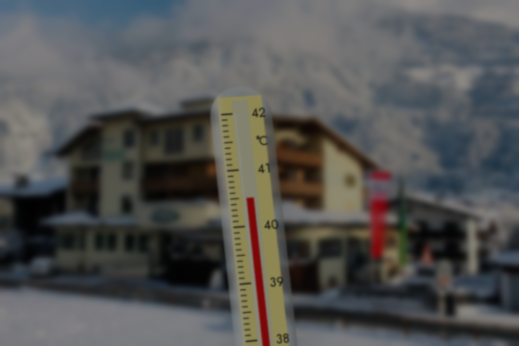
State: 40.5 °C
